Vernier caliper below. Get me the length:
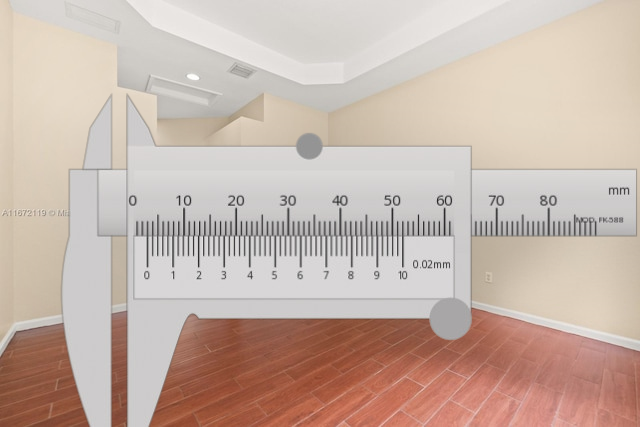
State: 3.0 mm
